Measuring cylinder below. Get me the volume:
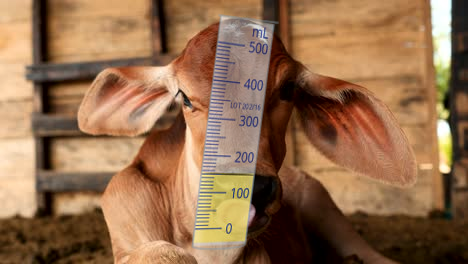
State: 150 mL
